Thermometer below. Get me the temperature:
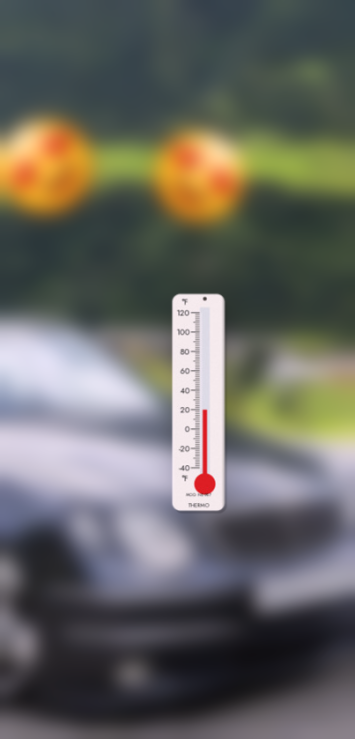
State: 20 °F
